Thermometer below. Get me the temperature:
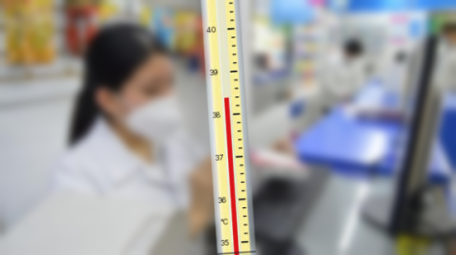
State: 38.4 °C
